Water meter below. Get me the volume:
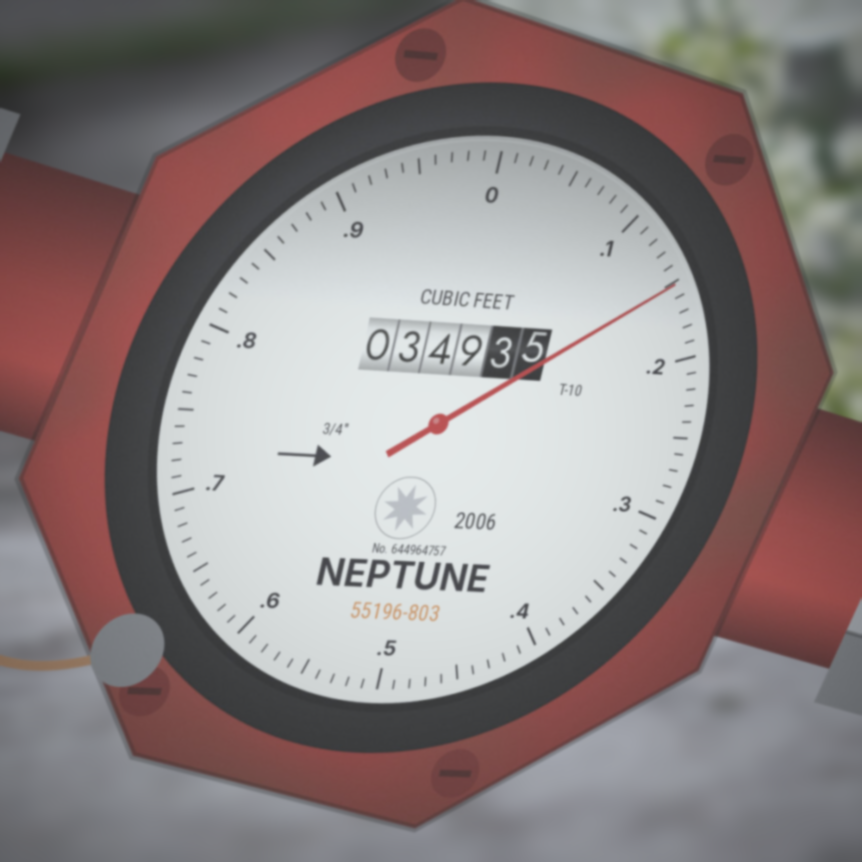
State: 34935.15 ft³
